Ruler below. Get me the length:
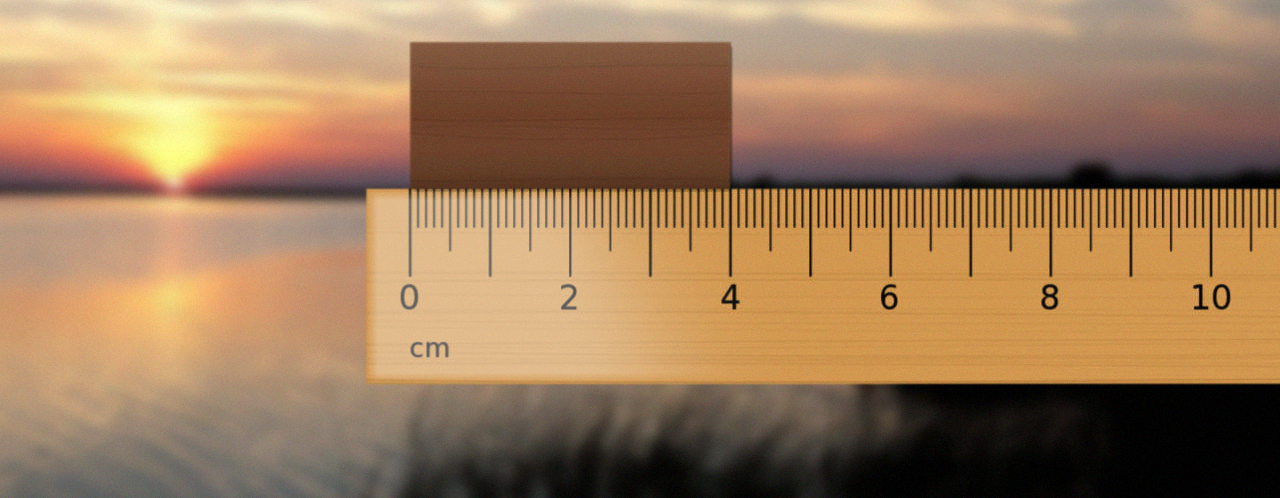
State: 4 cm
